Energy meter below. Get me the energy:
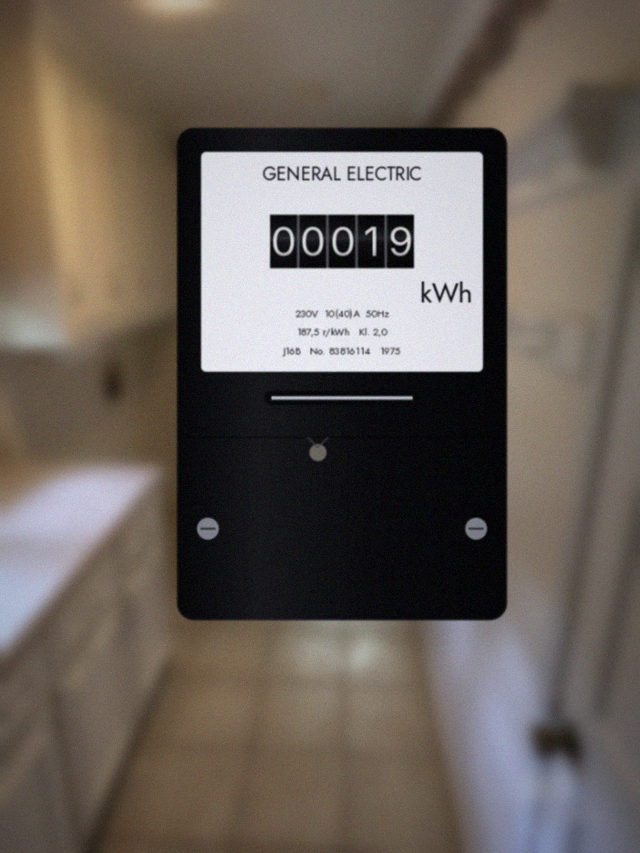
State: 19 kWh
